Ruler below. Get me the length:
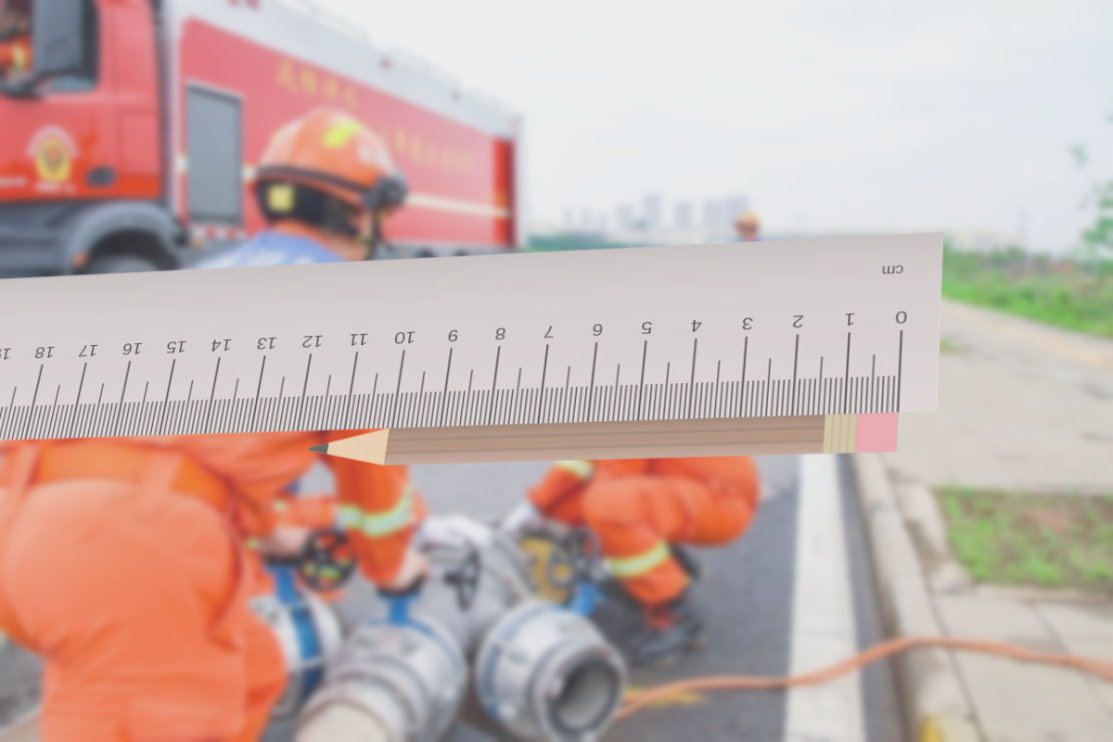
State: 11.7 cm
